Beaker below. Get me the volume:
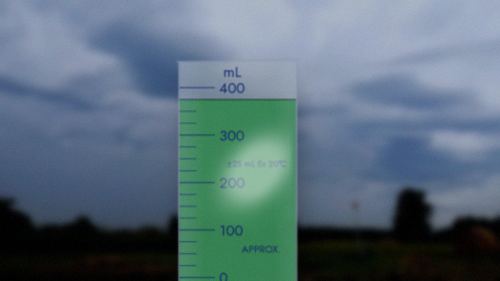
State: 375 mL
